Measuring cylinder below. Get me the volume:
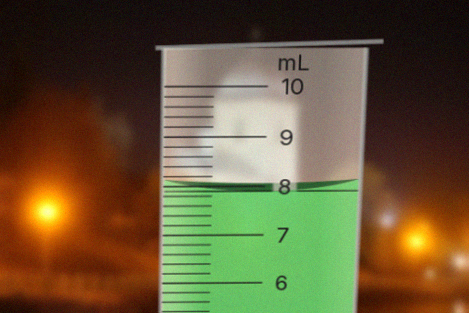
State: 7.9 mL
